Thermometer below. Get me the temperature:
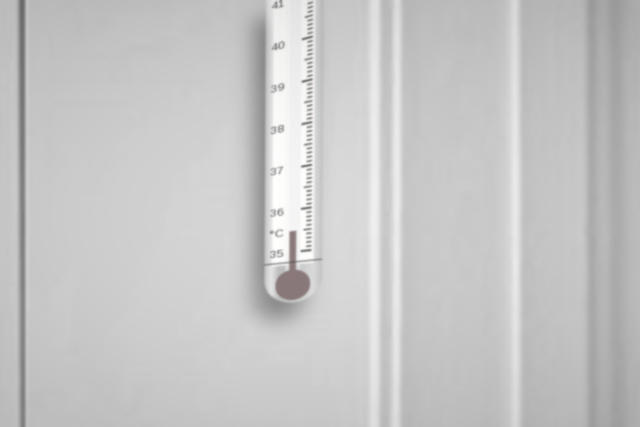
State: 35.5 °C
